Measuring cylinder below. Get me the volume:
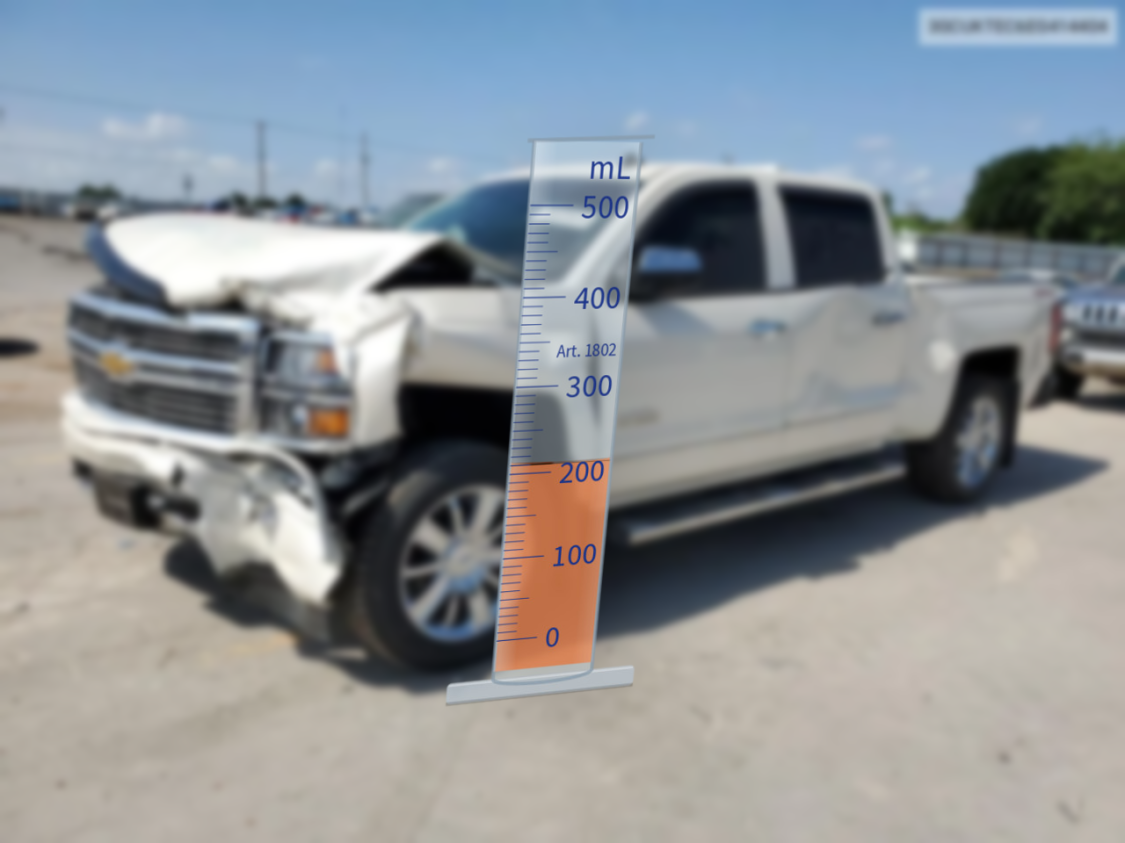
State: 210 mL
